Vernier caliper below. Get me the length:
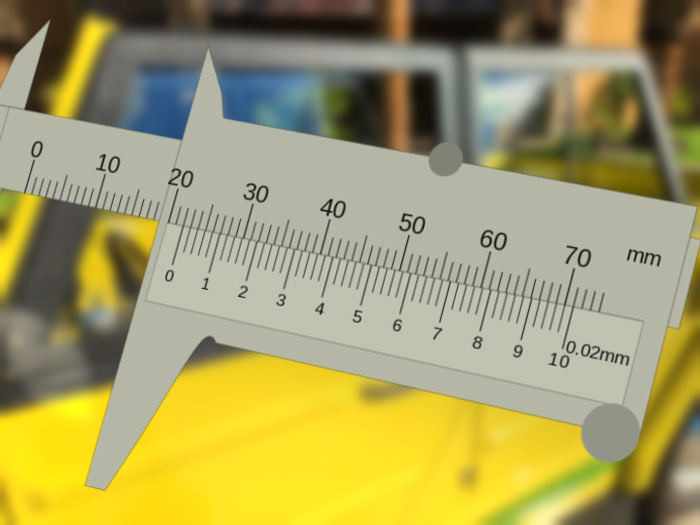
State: 22.0 mm
